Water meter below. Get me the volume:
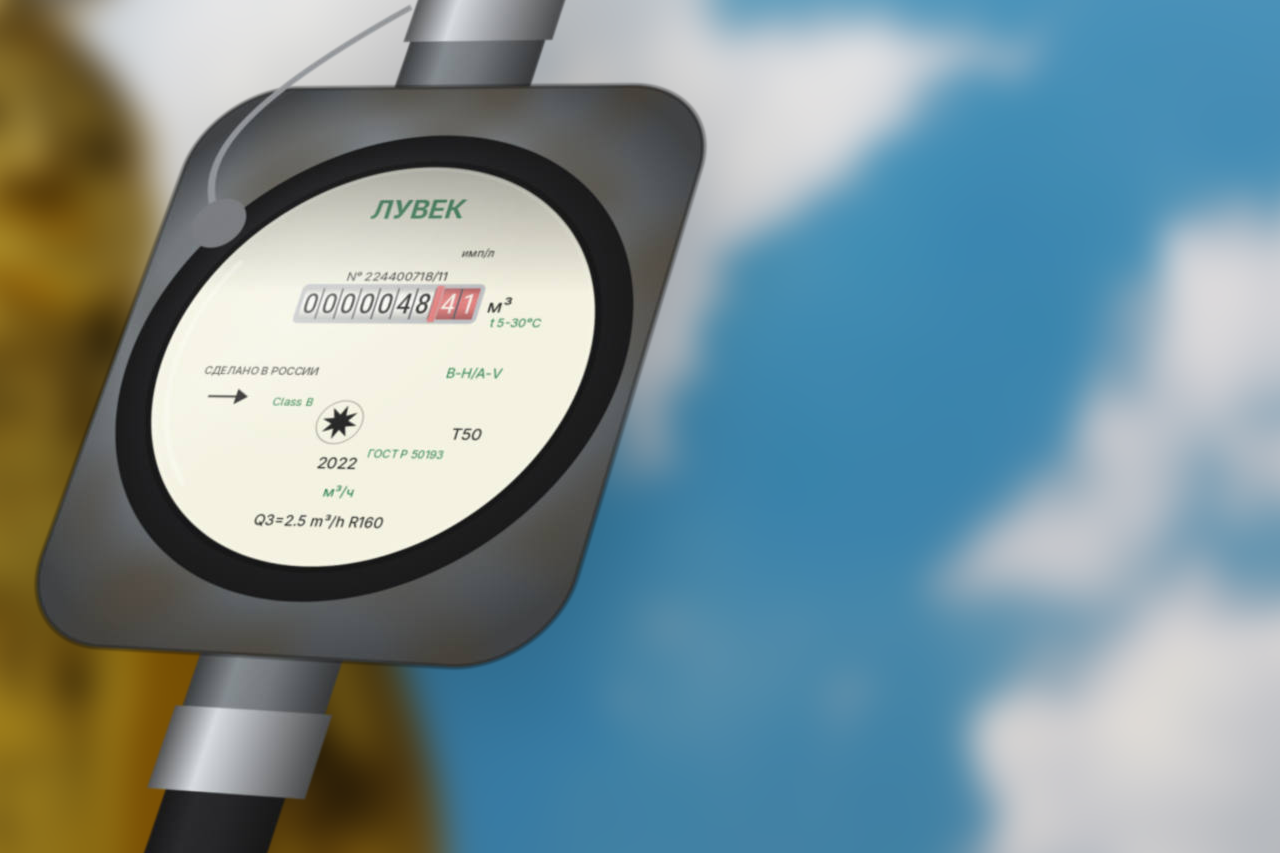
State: 48.41 m³
